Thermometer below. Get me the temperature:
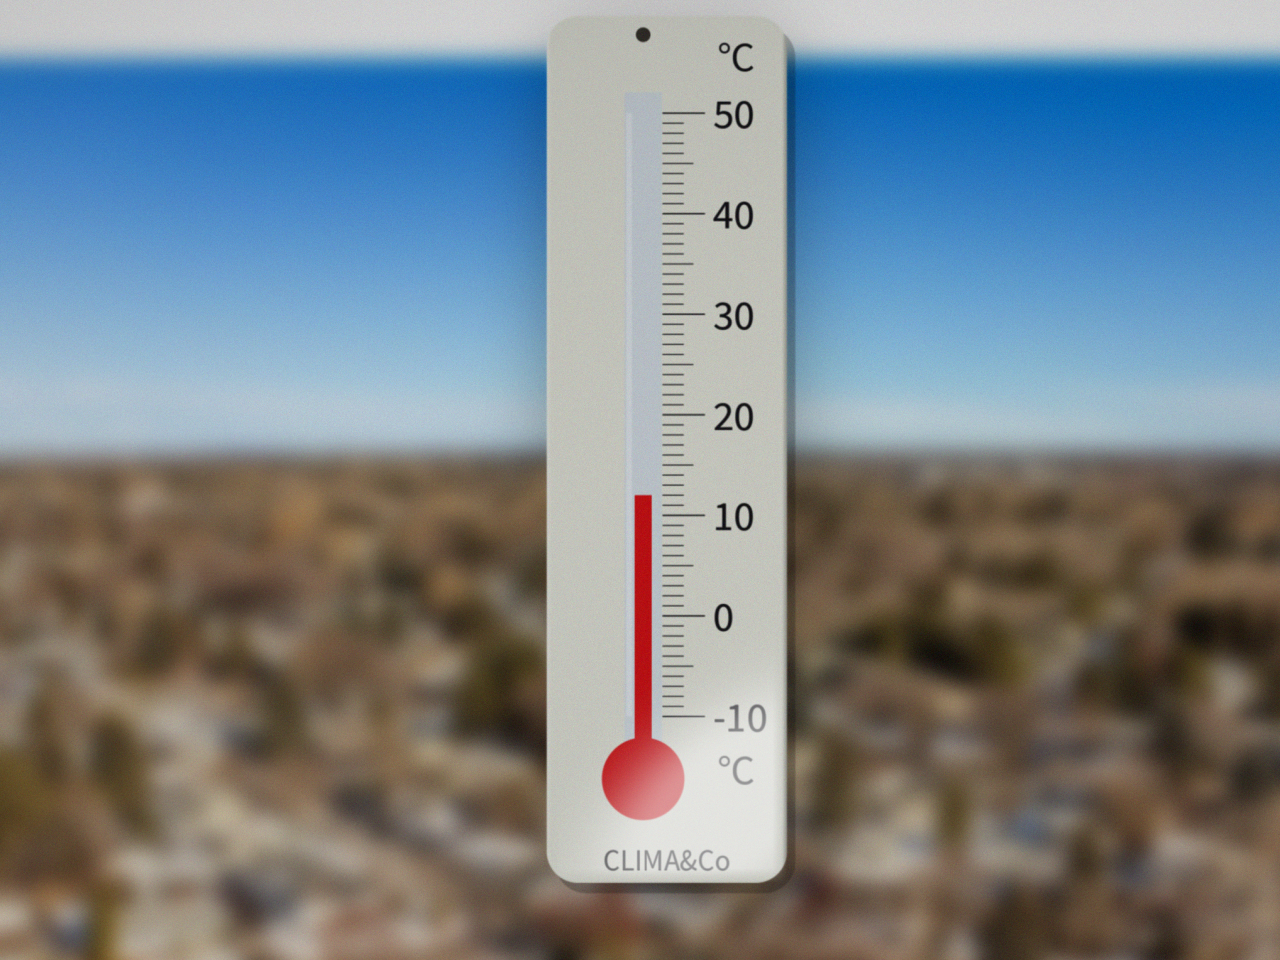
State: 12 °C
